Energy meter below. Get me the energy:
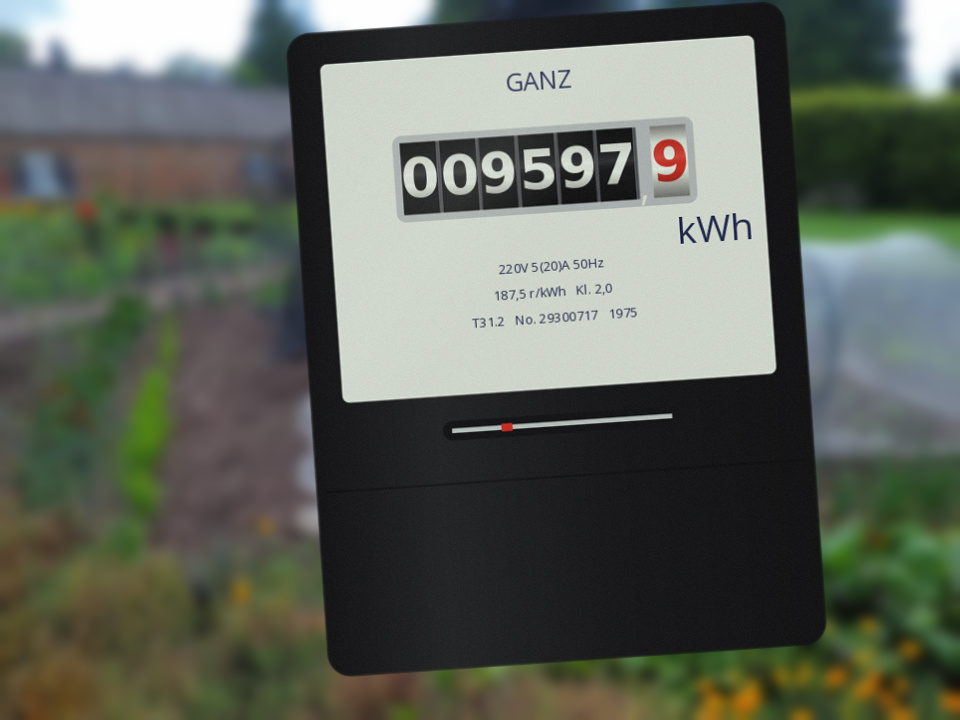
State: 9597.9 kWh
